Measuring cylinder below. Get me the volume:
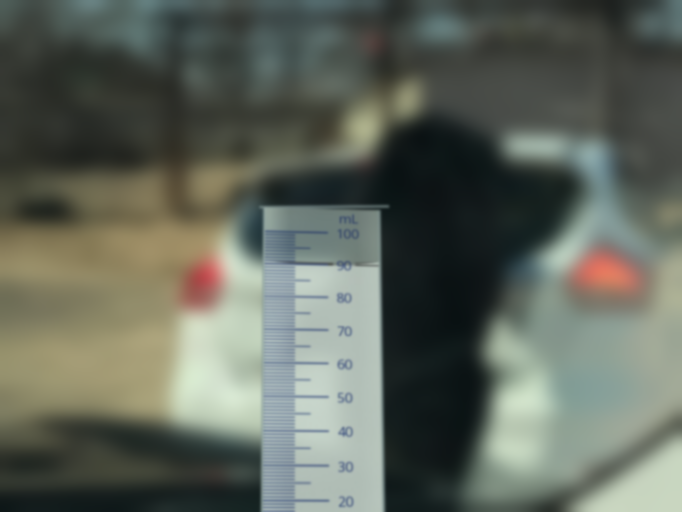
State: 90 mL
